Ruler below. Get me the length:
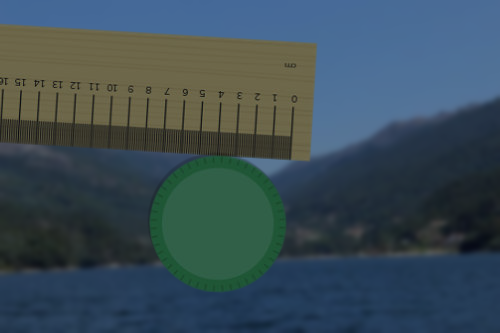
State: 7.5 cm
